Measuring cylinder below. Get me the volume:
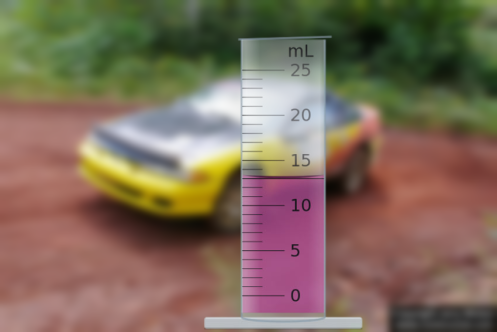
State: 13 mL
